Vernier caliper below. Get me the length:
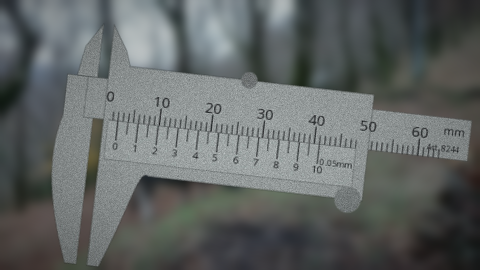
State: 2.0 mm
